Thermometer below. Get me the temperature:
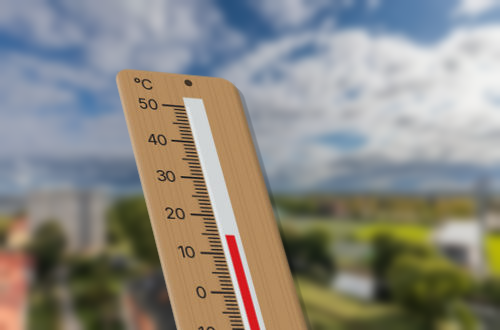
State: 15 °C
